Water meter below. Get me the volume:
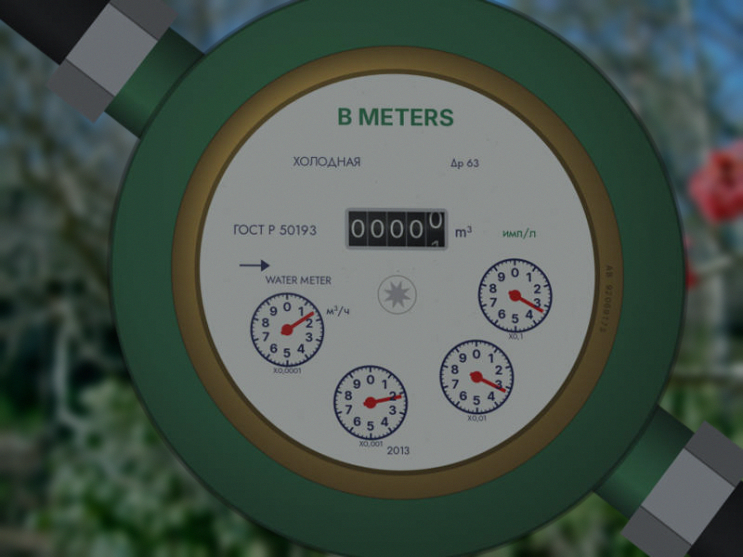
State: 0.3321 m³
